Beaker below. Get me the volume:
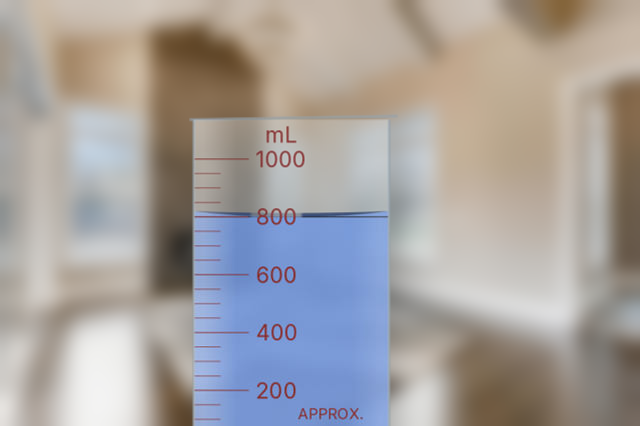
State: 800 mL
